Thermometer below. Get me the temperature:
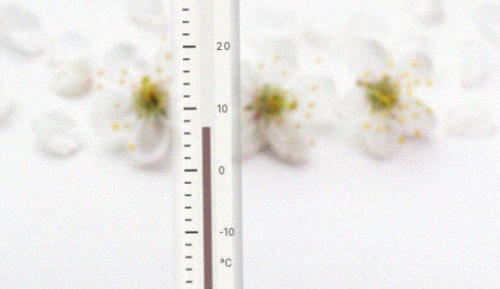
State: 7 °C
